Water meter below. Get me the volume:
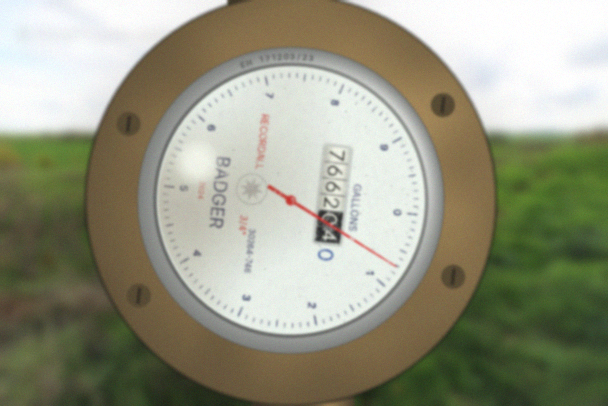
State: 7662040.7 gal
